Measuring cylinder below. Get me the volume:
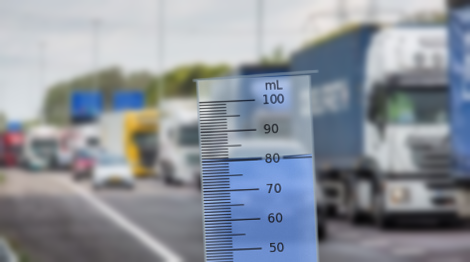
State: 80 mL
